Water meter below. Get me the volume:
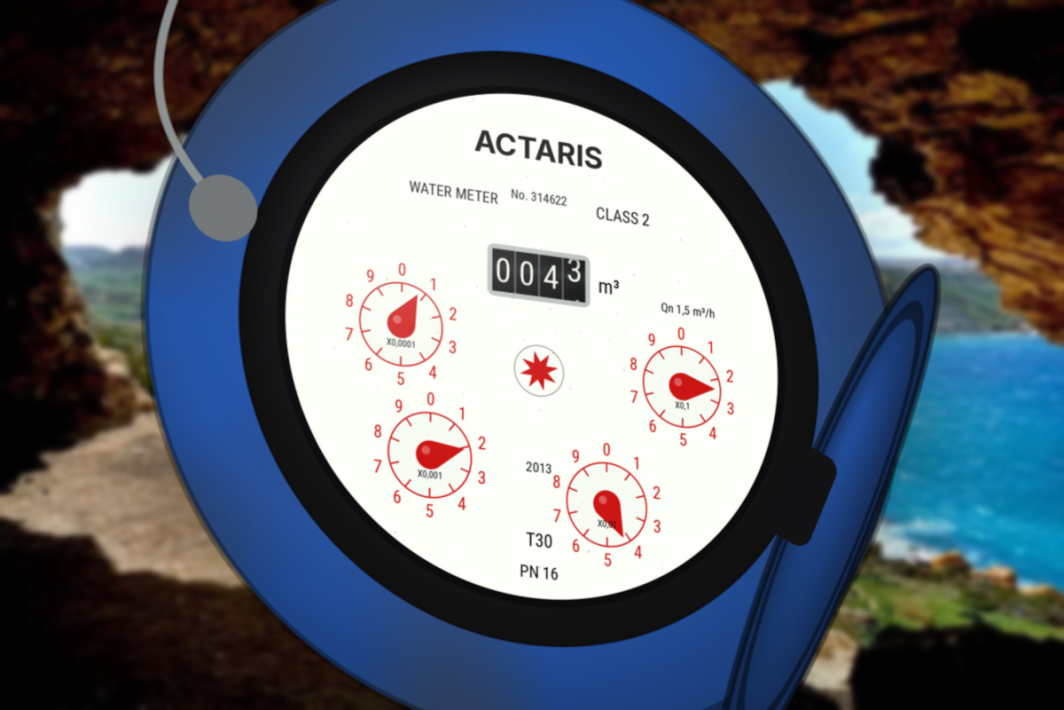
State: 43.2420 m³
